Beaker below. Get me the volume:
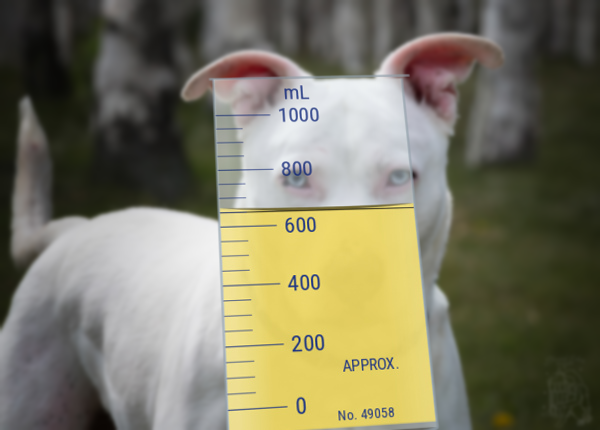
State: 650 mL
